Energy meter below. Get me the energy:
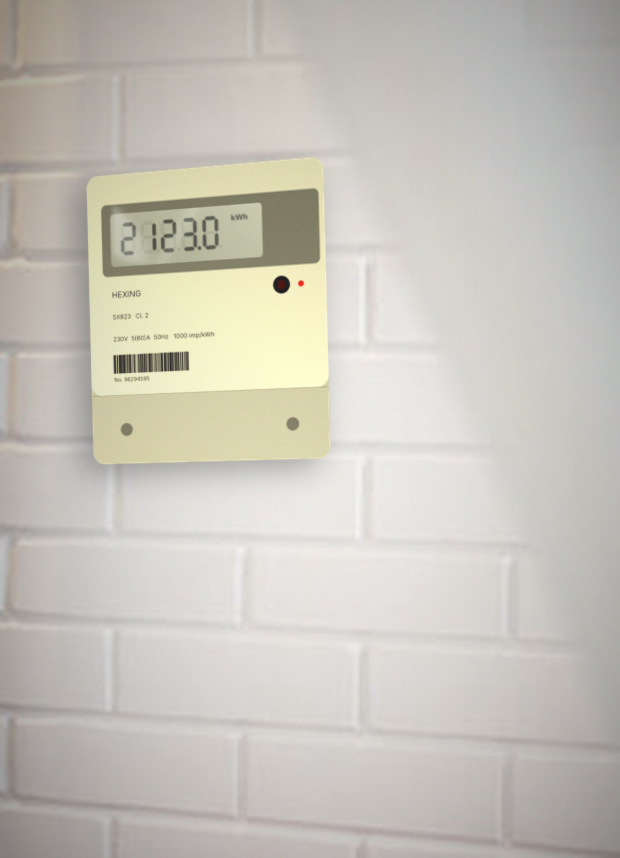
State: 2123.0 kWh
